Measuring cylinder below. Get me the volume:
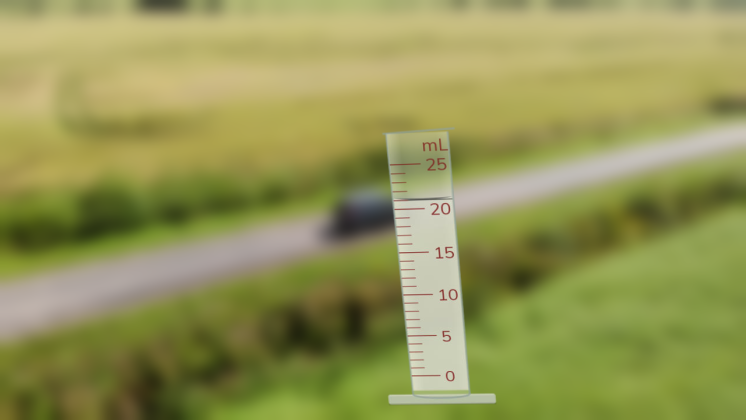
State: 21 mL
